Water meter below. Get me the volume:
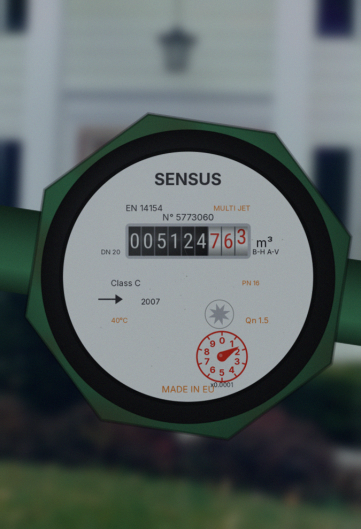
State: 5124.7631 m³
